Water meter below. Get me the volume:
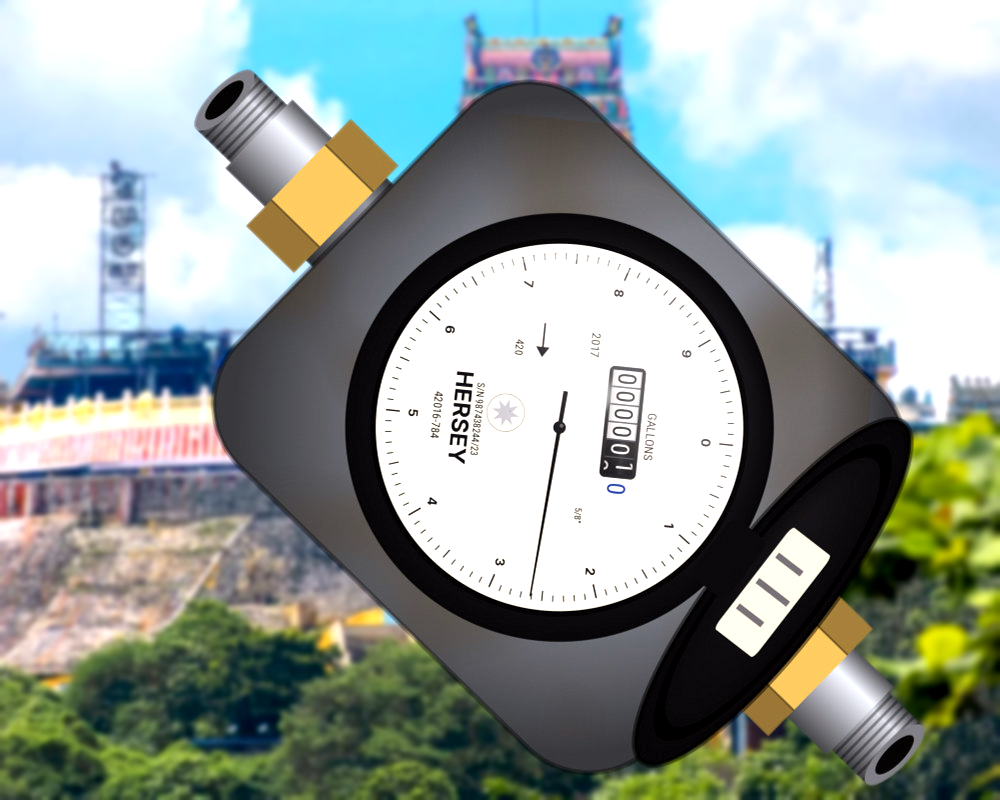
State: 12.6 gal
